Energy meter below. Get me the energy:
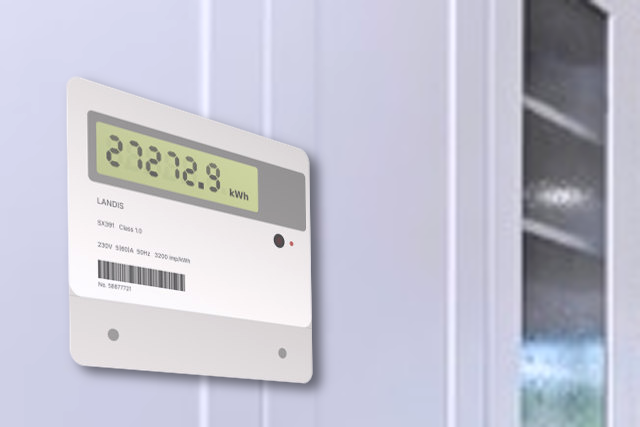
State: 27272.9 kWh
